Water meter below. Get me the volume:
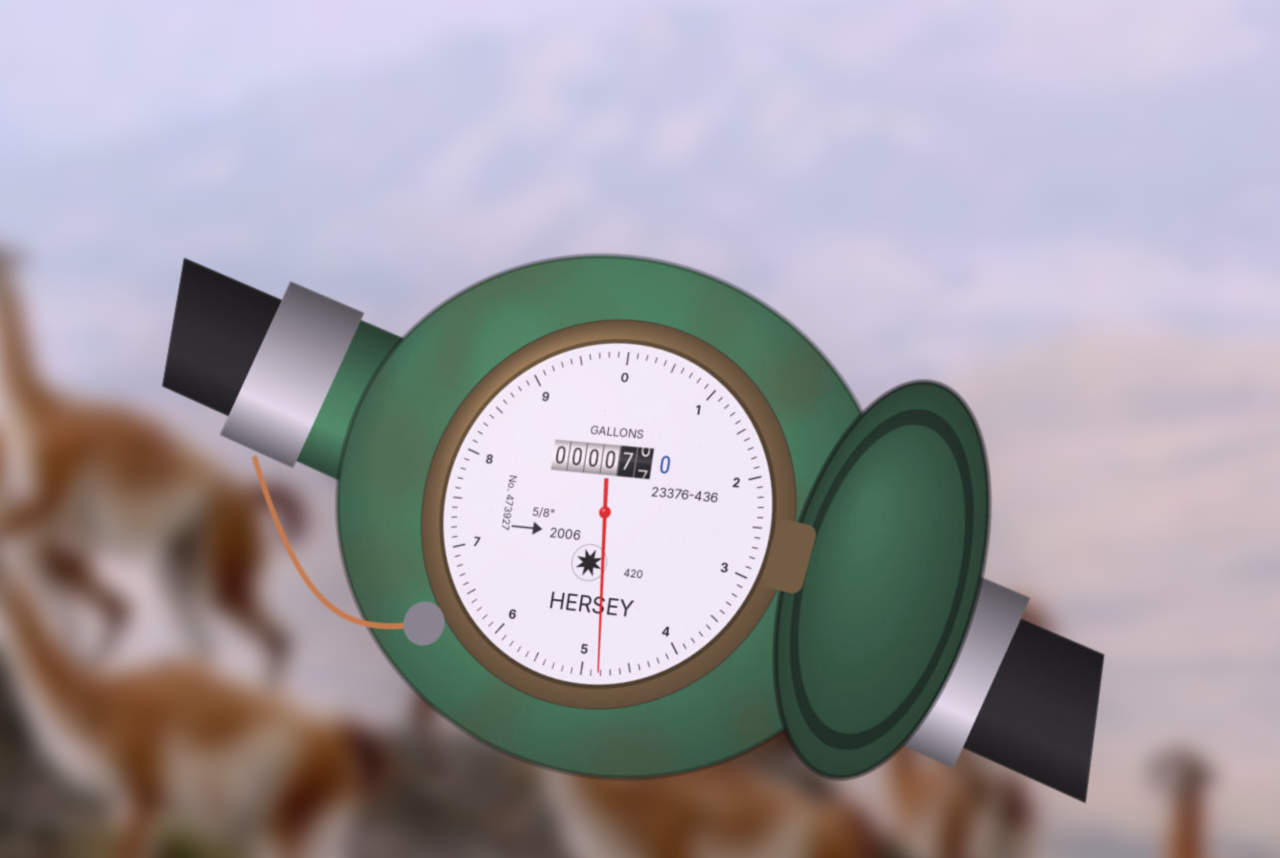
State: 764.8 gal
